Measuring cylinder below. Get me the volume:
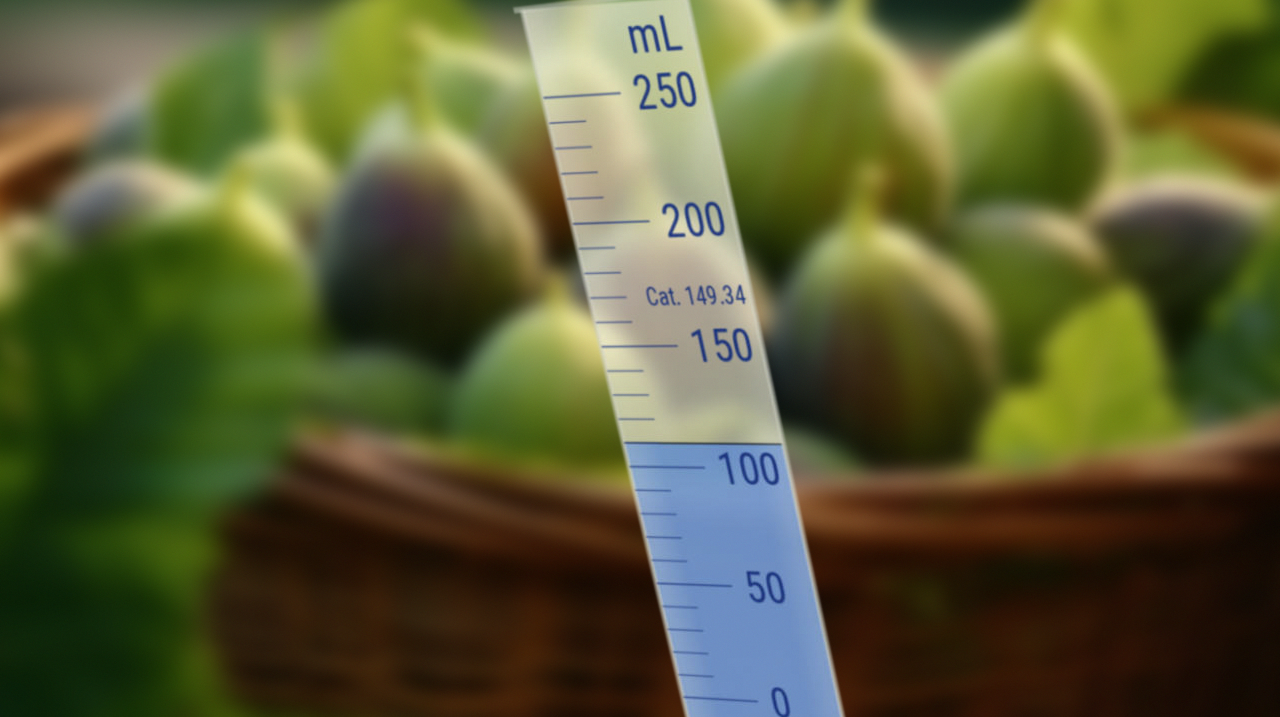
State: 110 mL
